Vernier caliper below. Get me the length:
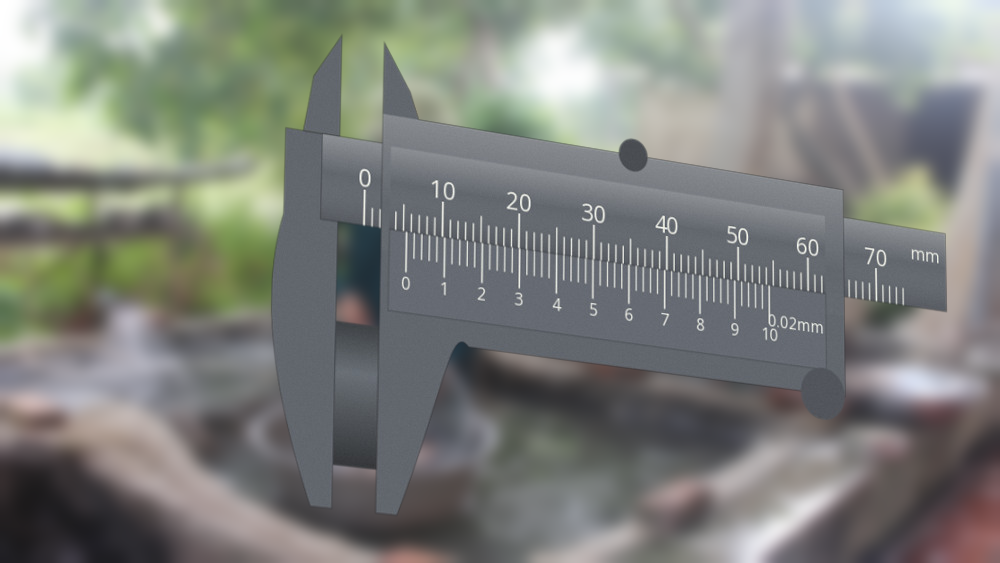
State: 5.4 mm
